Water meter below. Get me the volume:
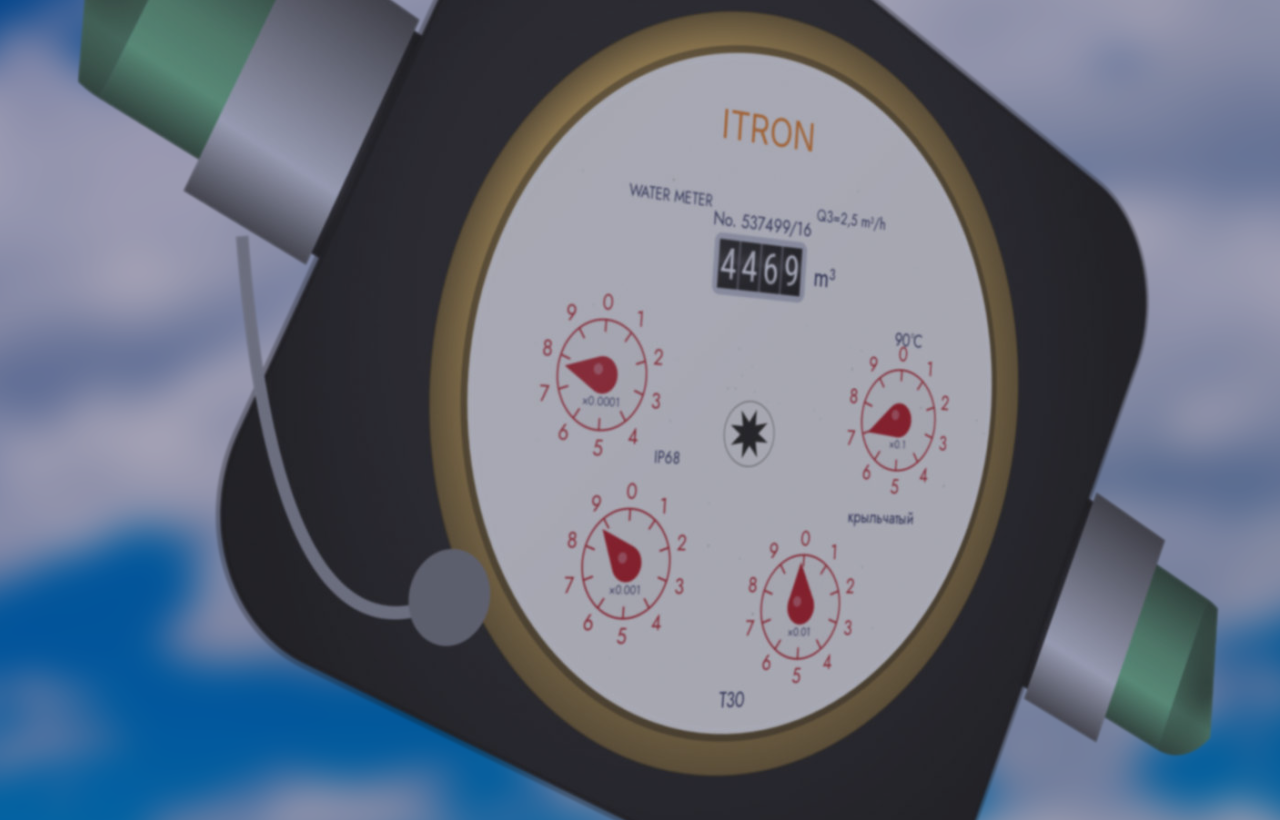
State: 4469.6987 m³
